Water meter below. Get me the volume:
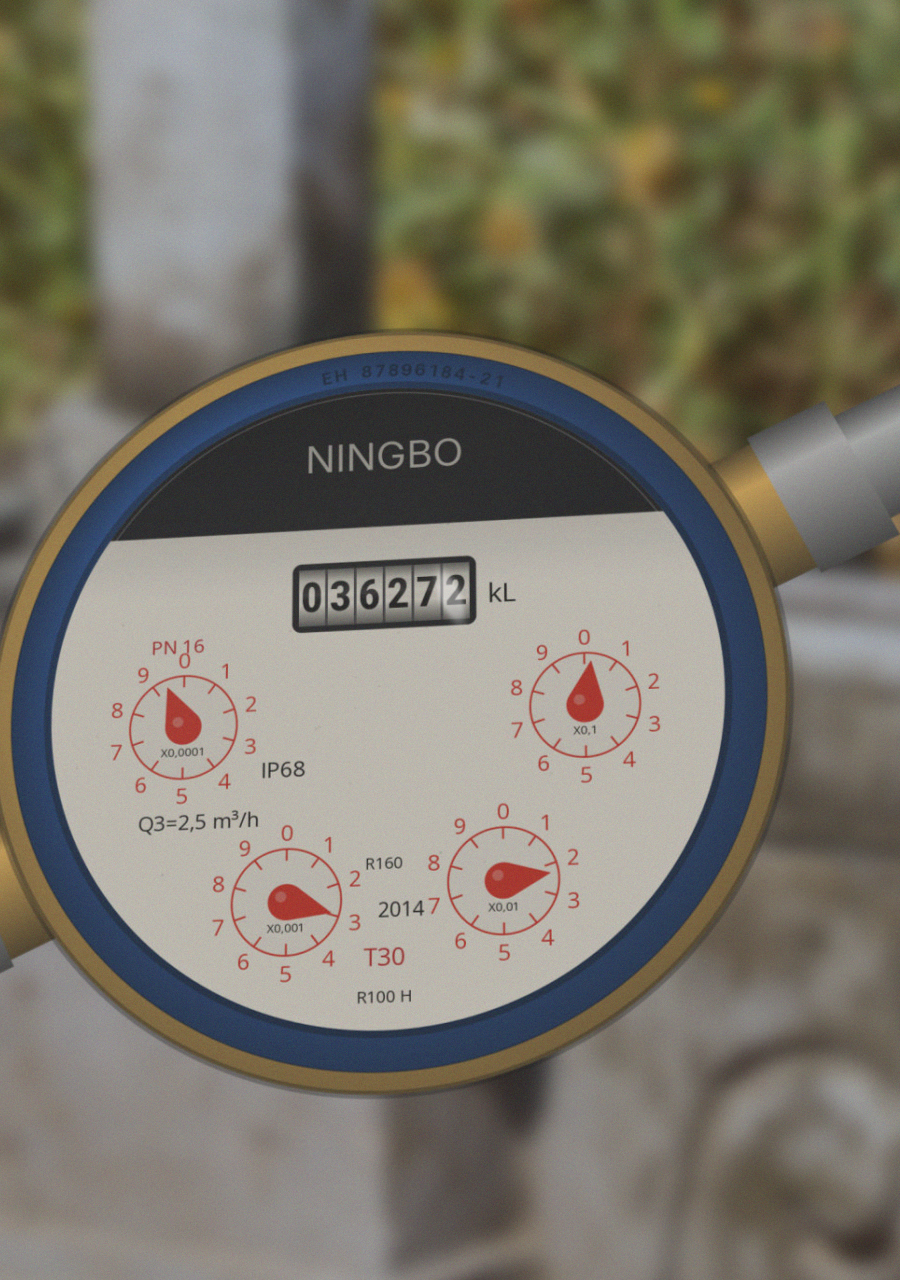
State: 36272.0229 kL
